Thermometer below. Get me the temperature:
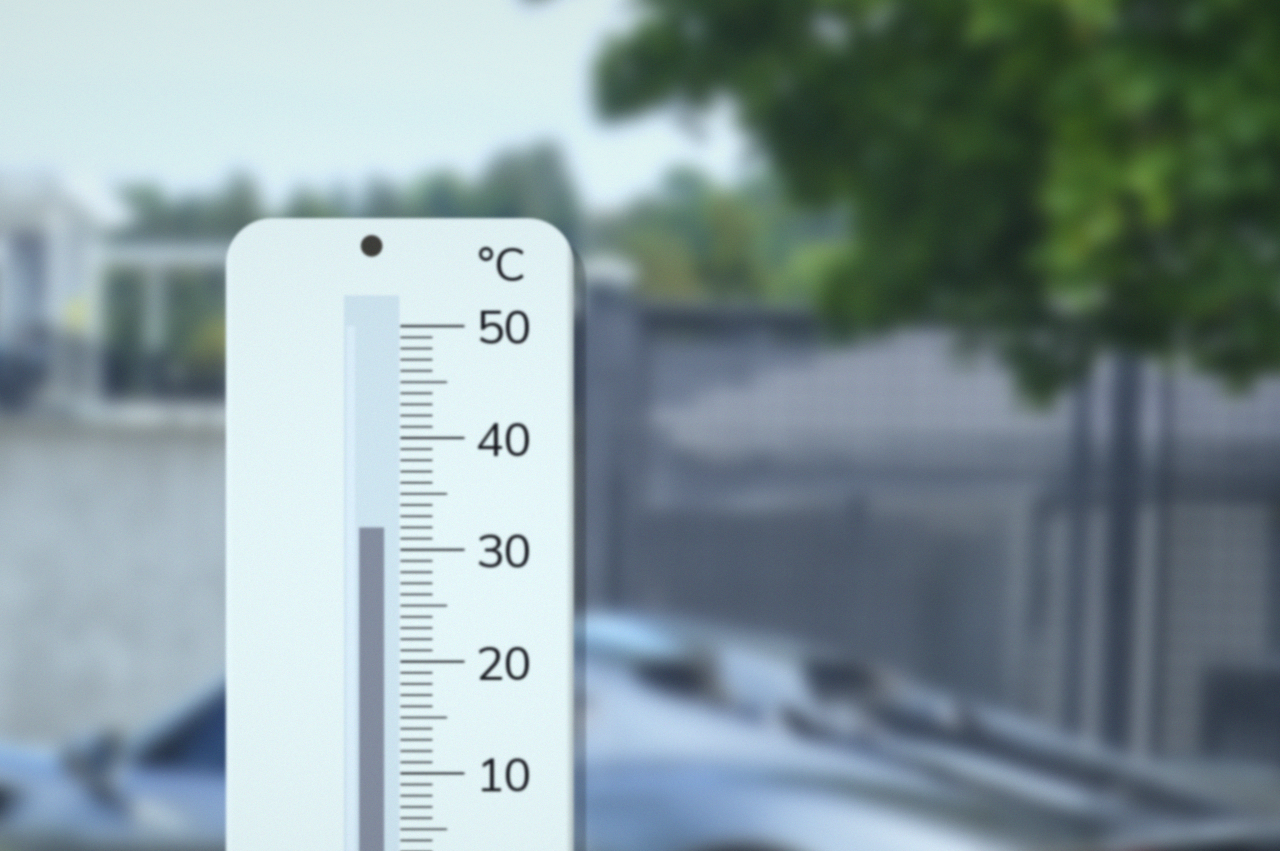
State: 32 °C
